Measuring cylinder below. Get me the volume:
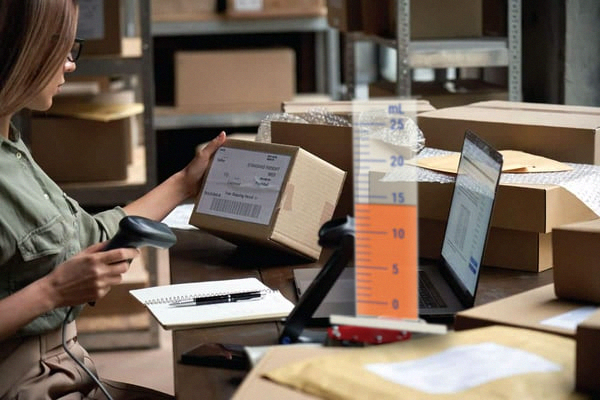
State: 14 mL
